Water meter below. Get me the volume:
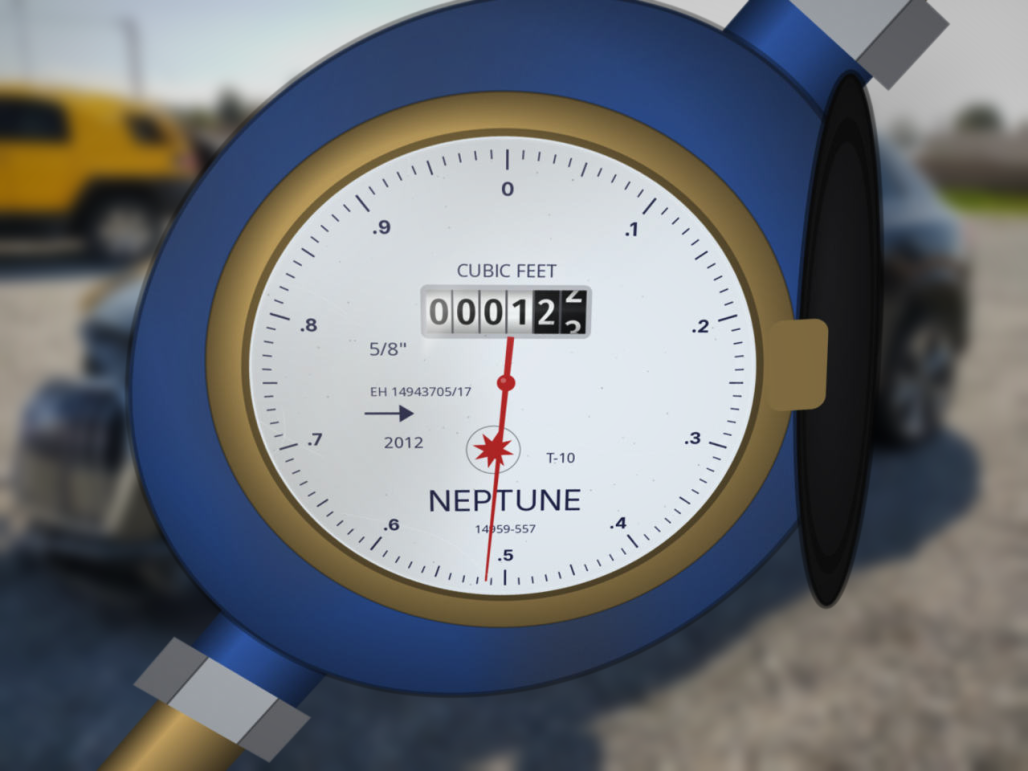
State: 122.51 ft³
